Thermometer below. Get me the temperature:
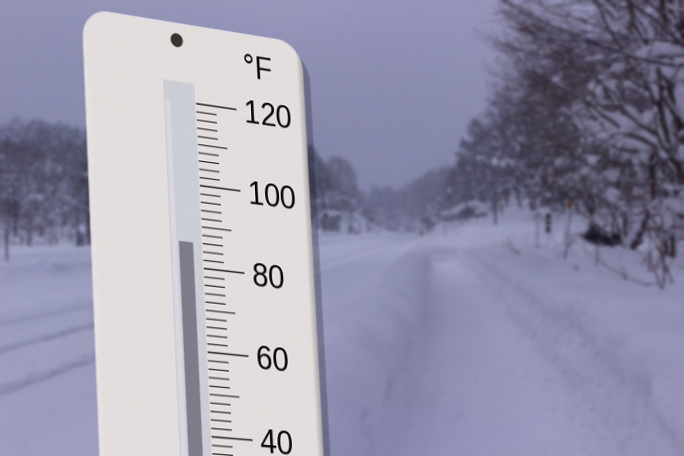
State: 86 °F
